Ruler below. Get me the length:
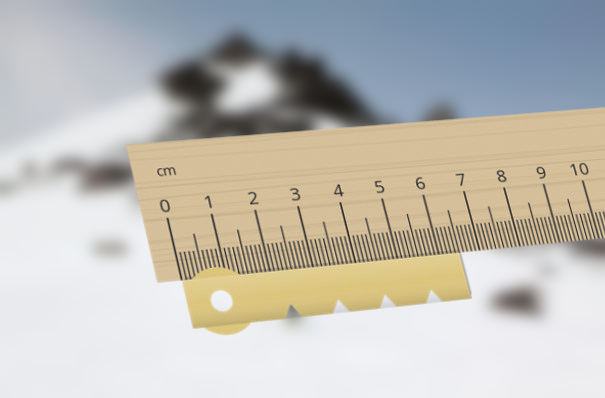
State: 6.5 cm
